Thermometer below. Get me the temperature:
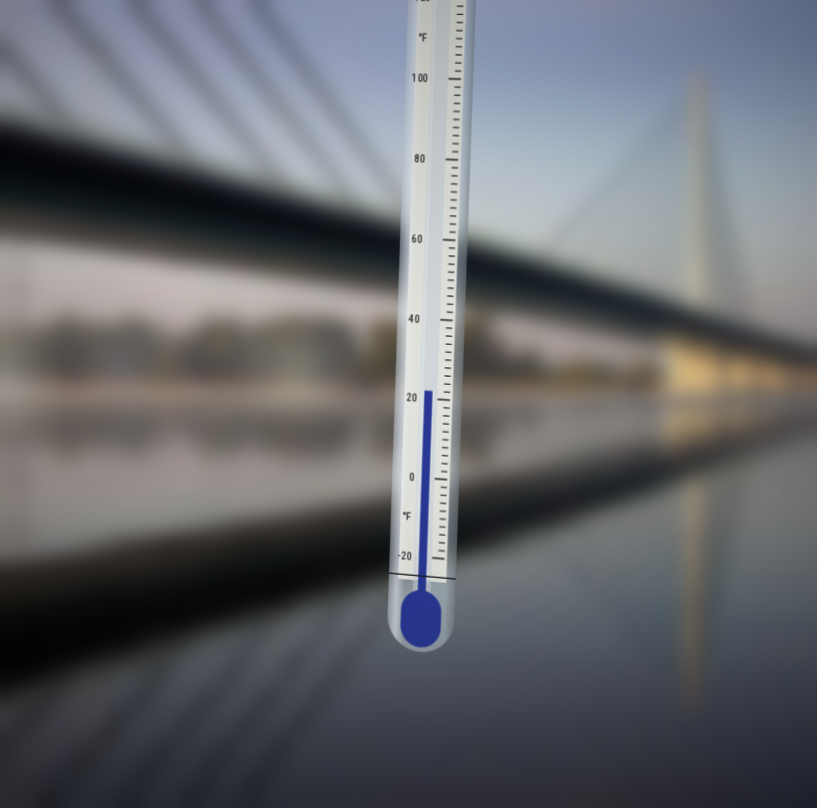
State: 22 °F
